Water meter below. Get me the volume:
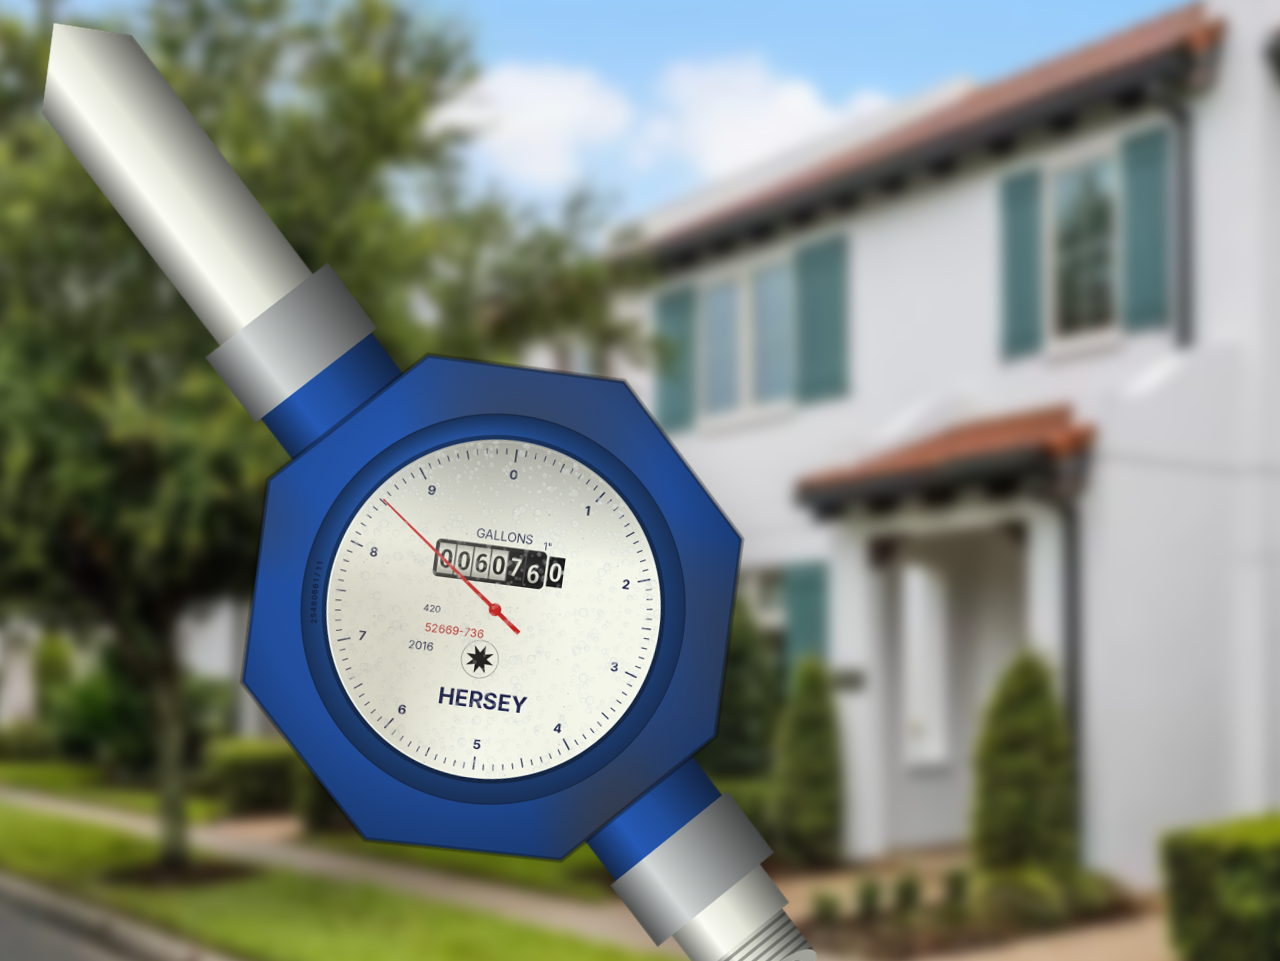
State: 60758.5 gal
